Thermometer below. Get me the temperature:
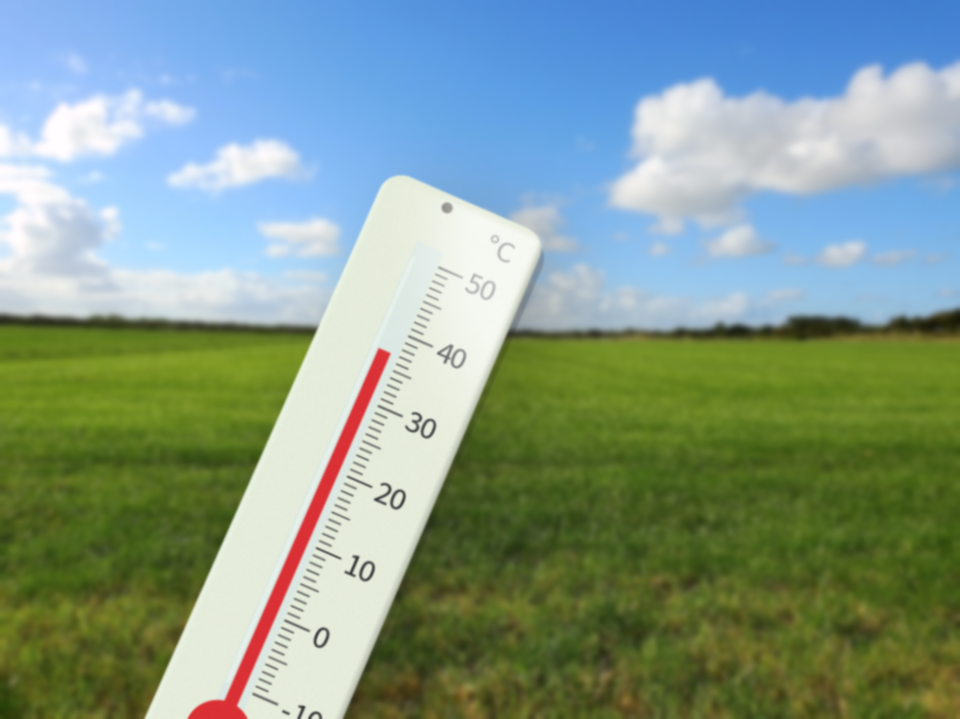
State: 37 °C
